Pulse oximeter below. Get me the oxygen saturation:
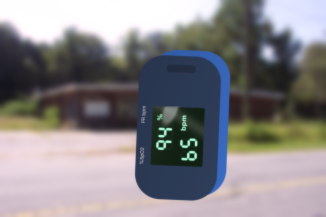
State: 94 %
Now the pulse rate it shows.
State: 65 bpm
